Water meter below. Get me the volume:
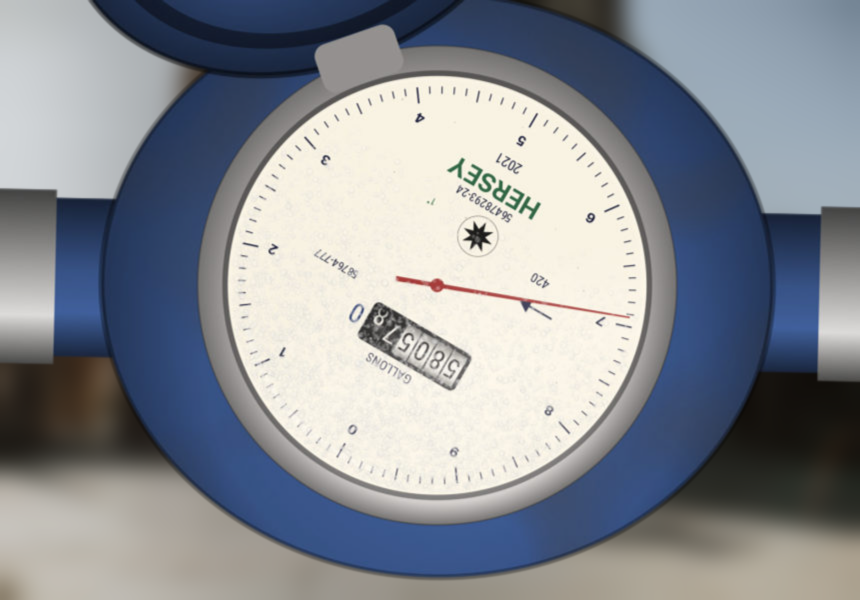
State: 5805776.9 gal
